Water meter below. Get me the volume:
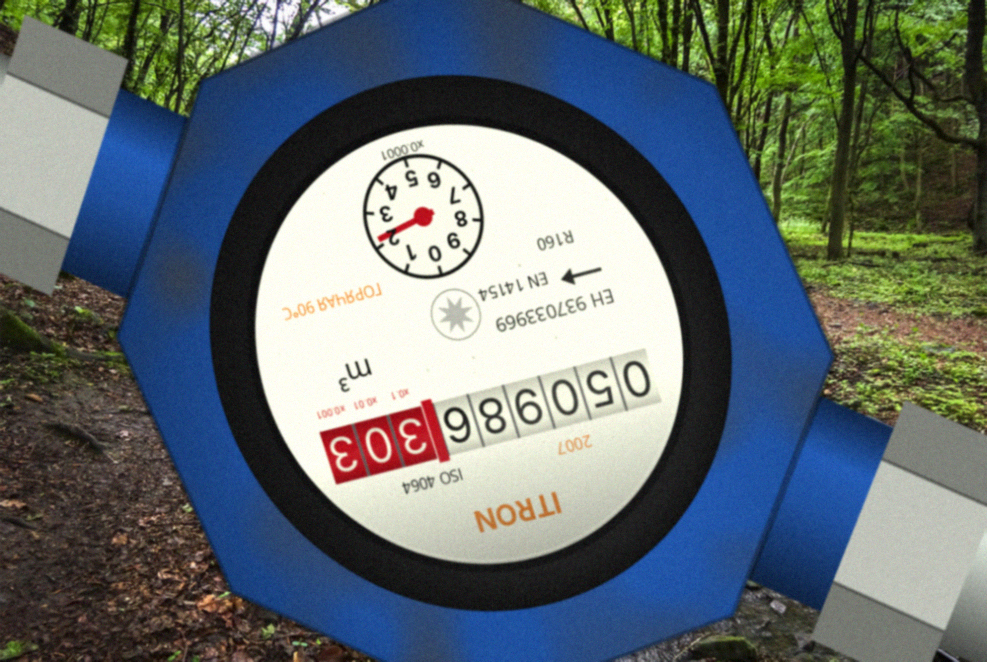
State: 50986.3032 m³
